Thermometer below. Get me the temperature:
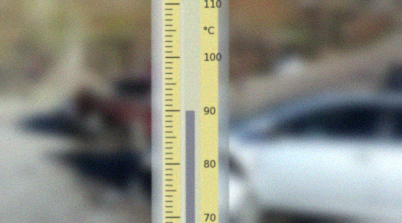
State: 90 °C
